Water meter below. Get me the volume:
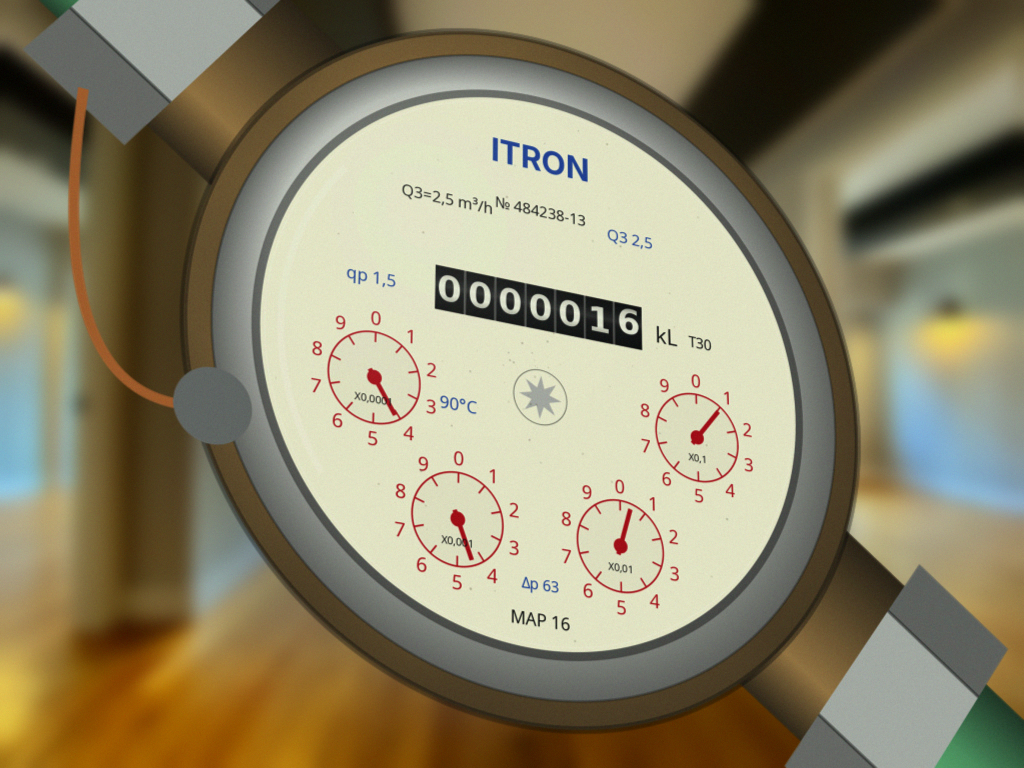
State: 16.1044 kL
